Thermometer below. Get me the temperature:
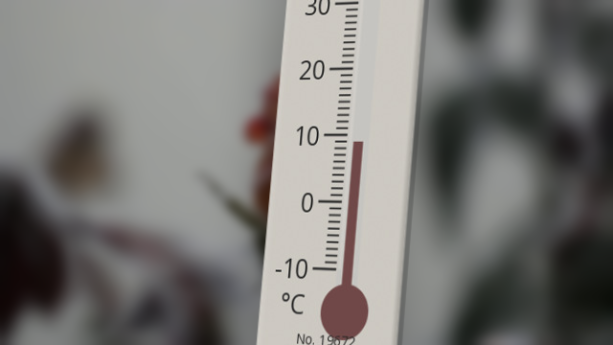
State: 9 °C
